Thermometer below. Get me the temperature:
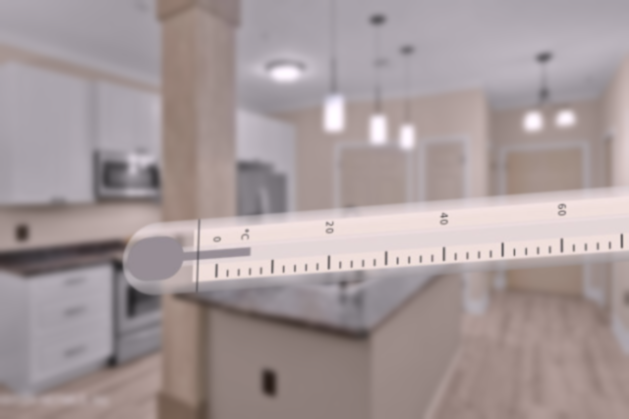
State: 6 °C
